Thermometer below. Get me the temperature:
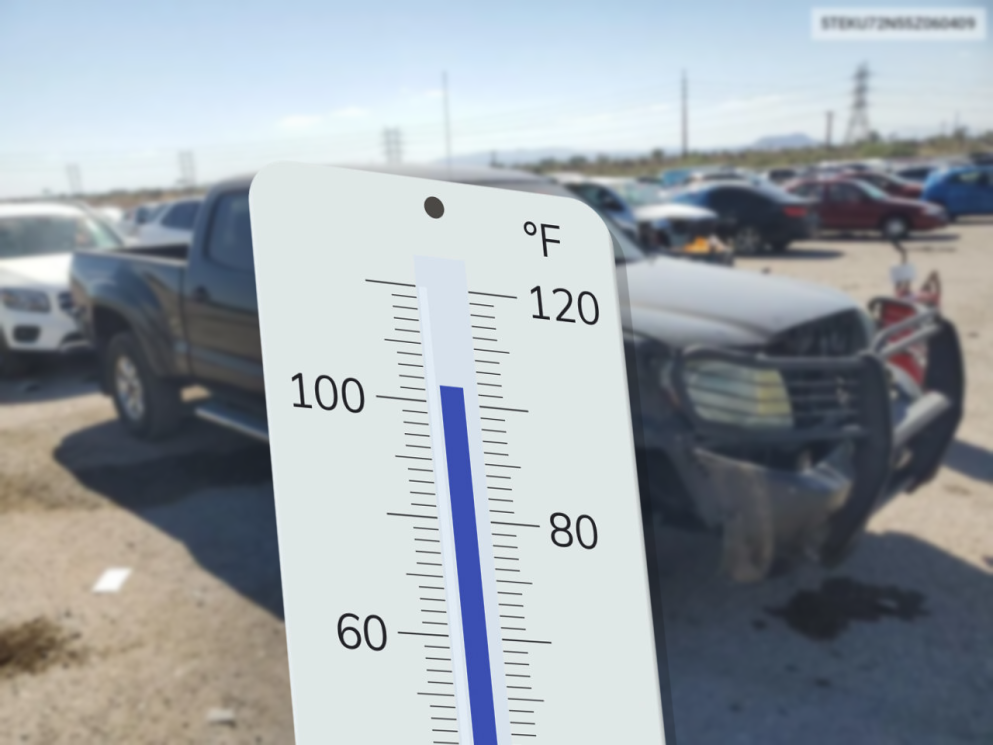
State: 103 °F
